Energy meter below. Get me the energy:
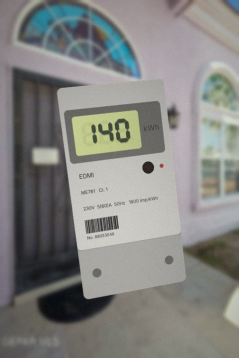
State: 140 kWh
